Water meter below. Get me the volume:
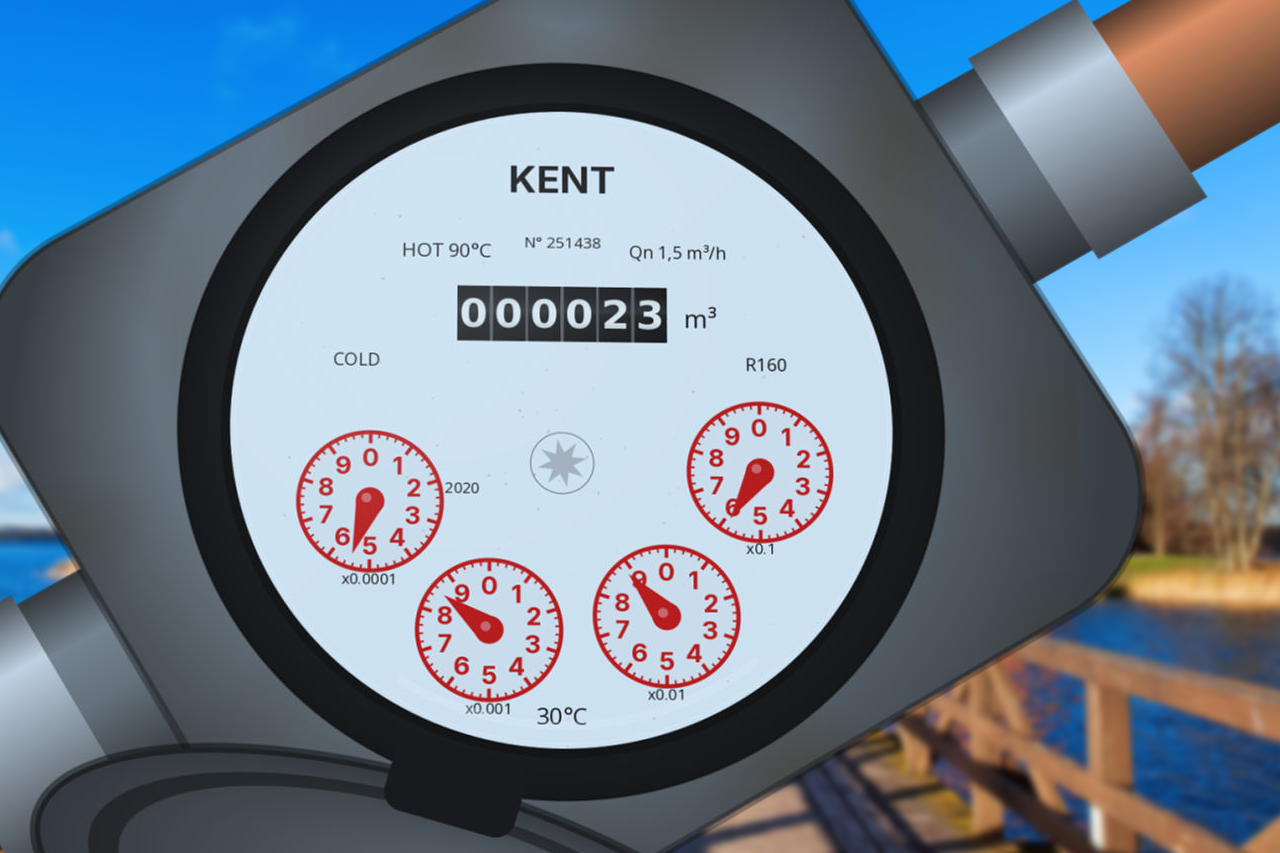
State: 23.5885 m³
